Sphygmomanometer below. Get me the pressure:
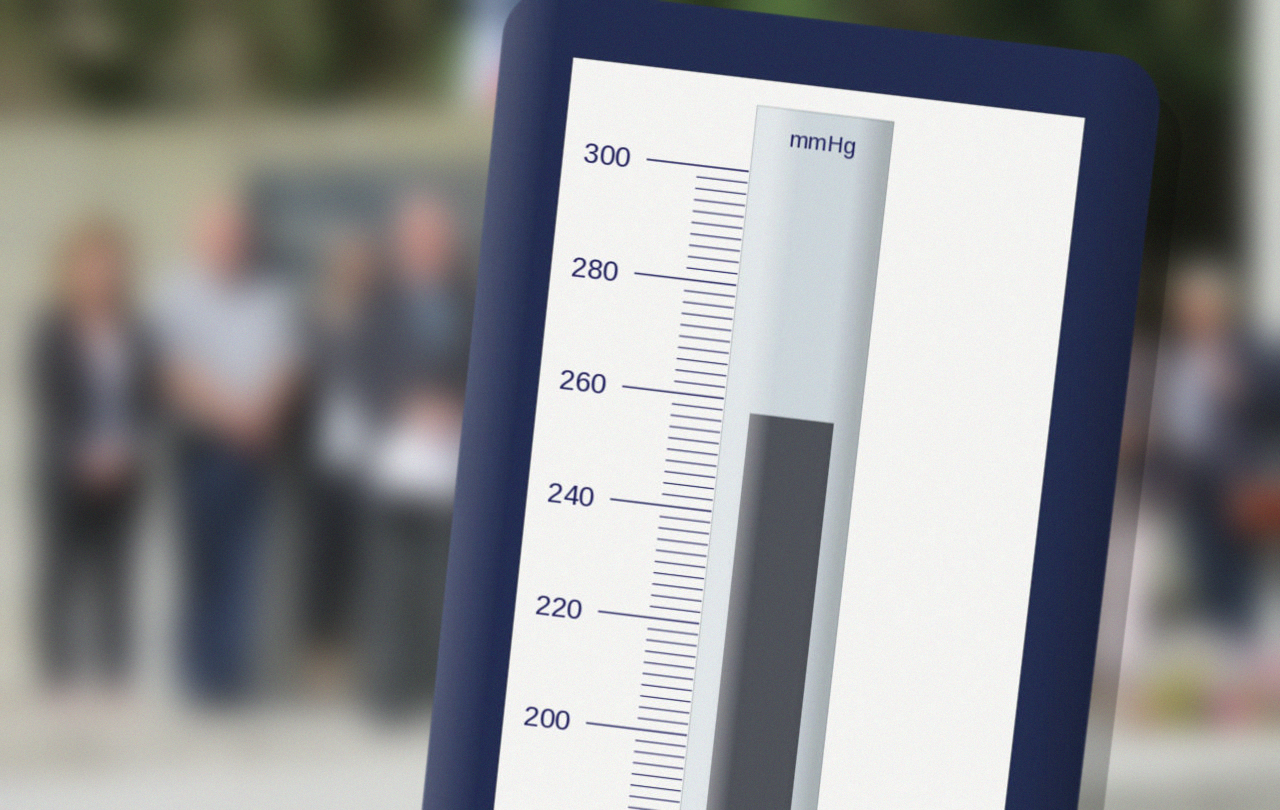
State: 258 mmHg
